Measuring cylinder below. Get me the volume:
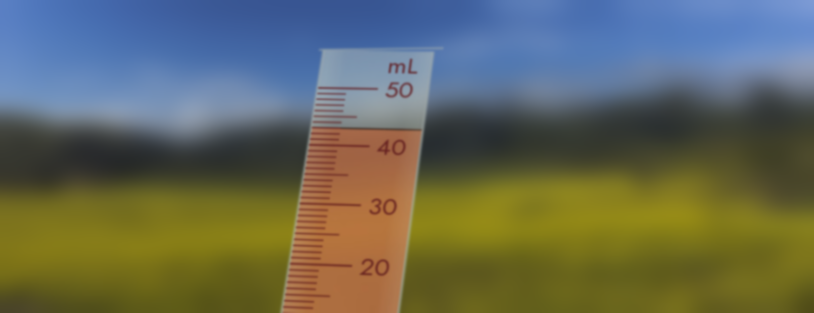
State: 43 mL
